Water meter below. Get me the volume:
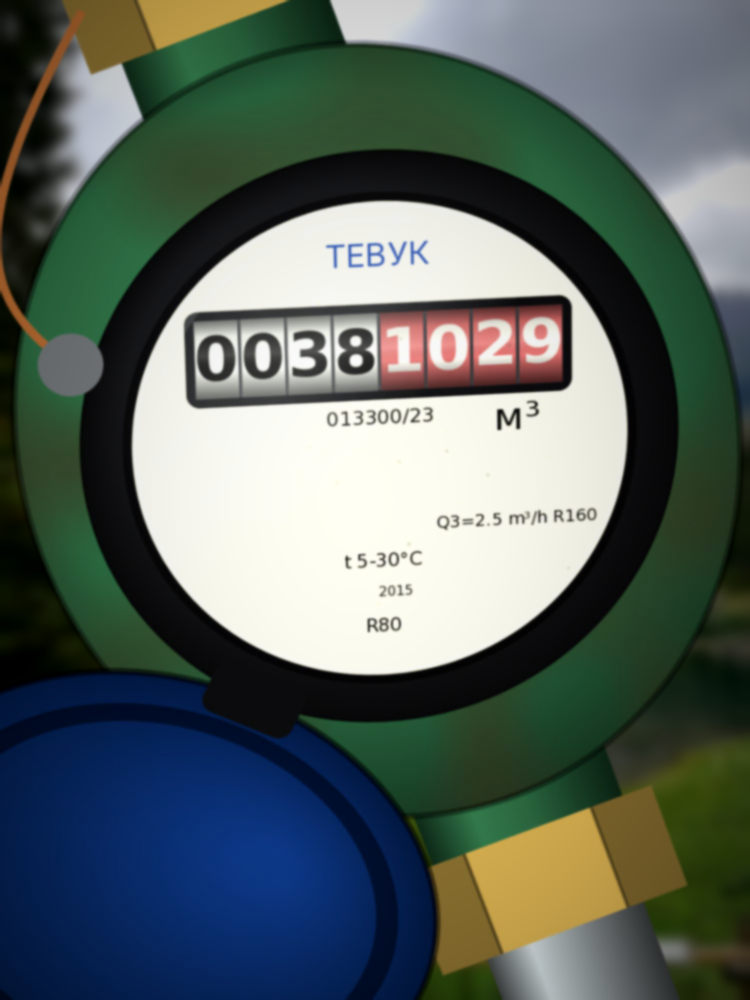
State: 38.1029 m³
